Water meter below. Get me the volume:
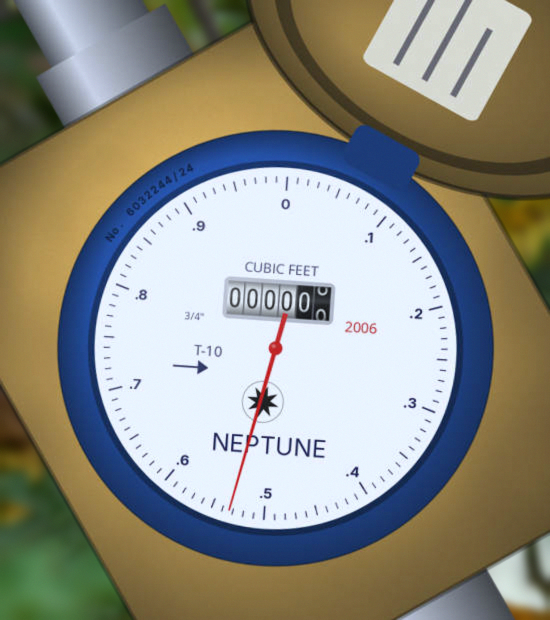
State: 8.53 ft³
